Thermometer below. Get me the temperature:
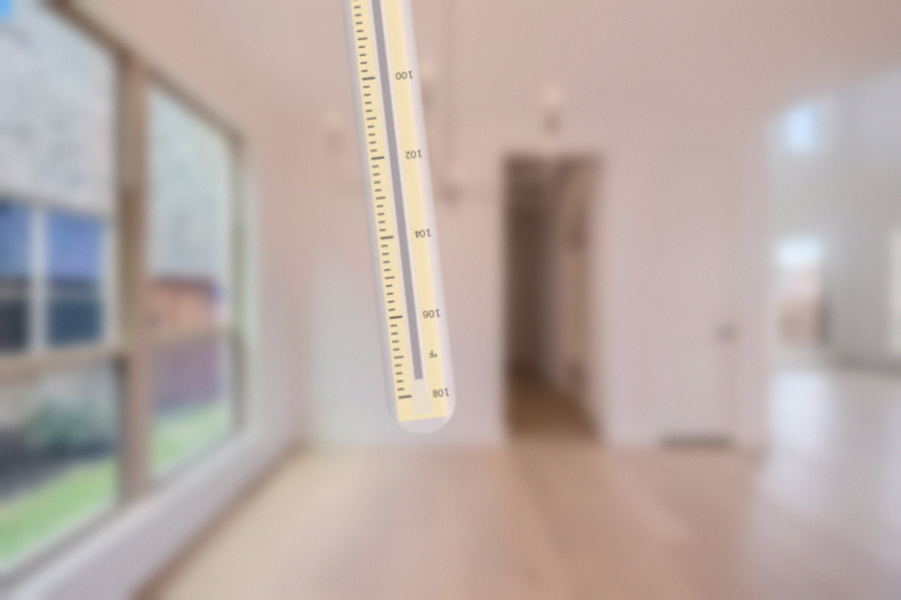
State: 107.6 °F
